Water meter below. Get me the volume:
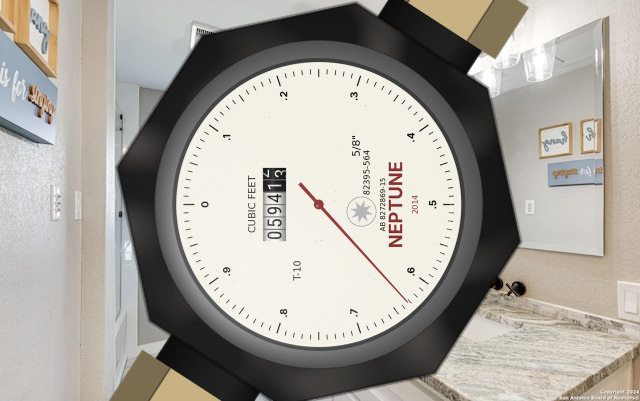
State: 59412.63 ft³
